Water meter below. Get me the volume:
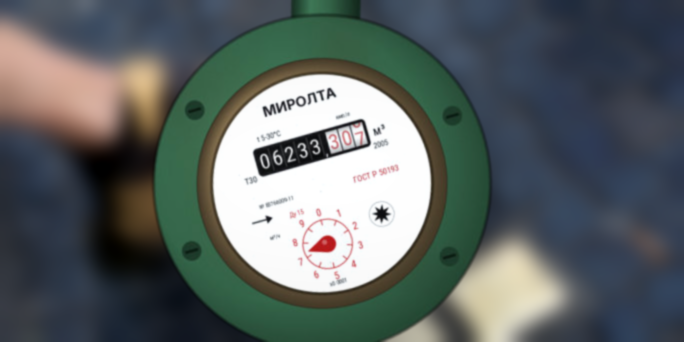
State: 6233.3067 m³
